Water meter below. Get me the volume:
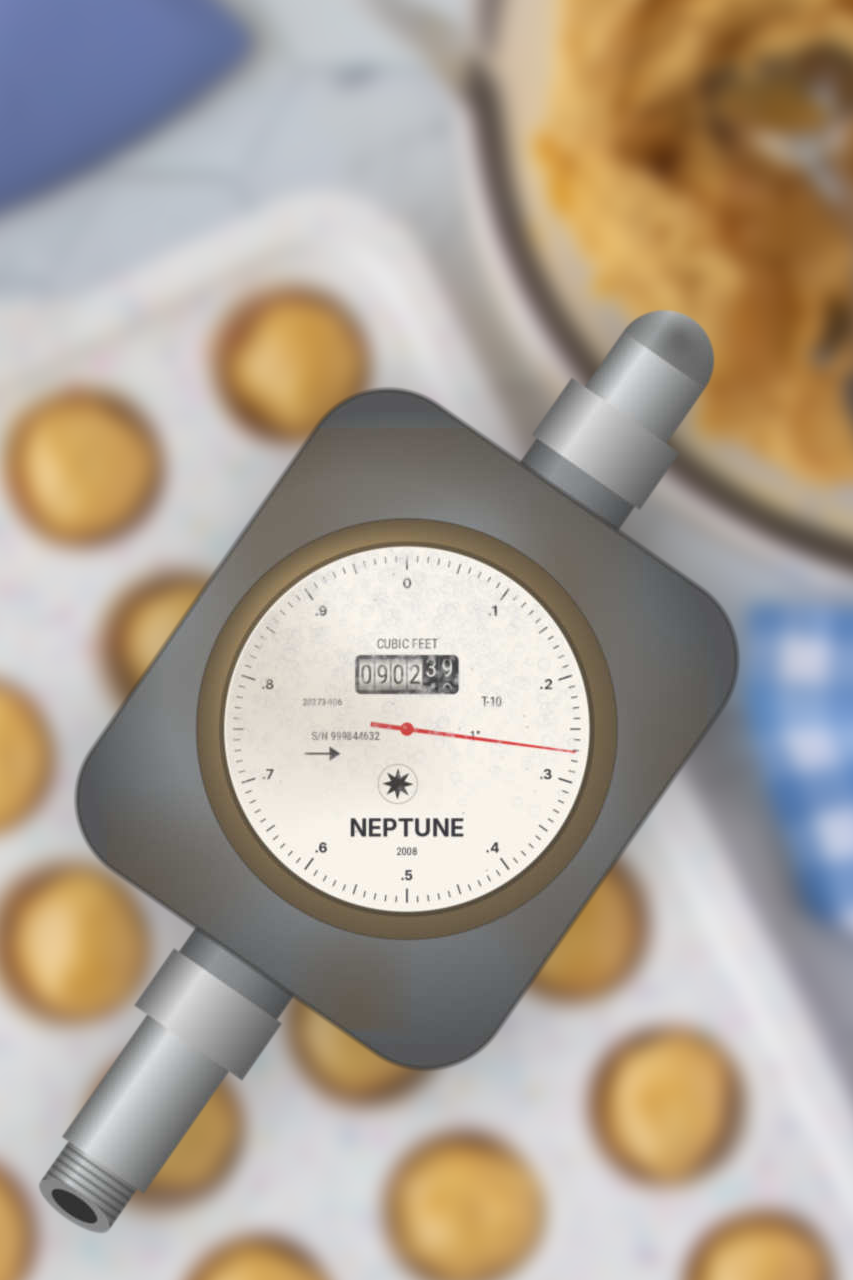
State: 90239.27 ft³
